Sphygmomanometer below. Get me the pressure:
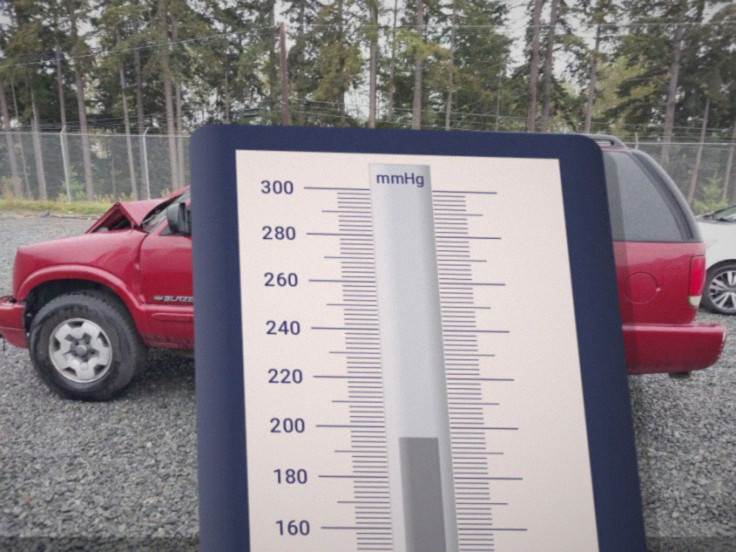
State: 196 mmHg
